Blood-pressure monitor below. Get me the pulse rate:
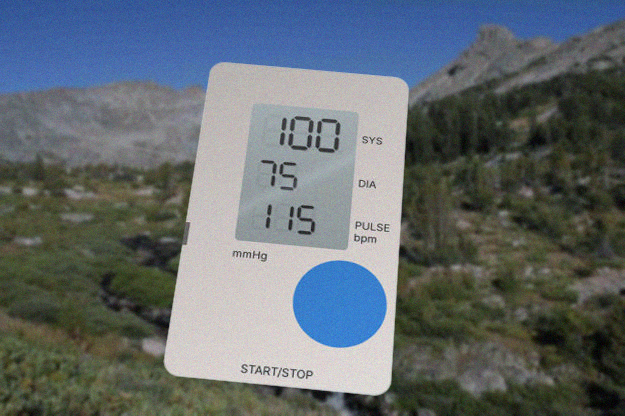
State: 115 bpm
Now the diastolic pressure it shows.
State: 75 mmHg
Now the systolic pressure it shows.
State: 100 mmHg
